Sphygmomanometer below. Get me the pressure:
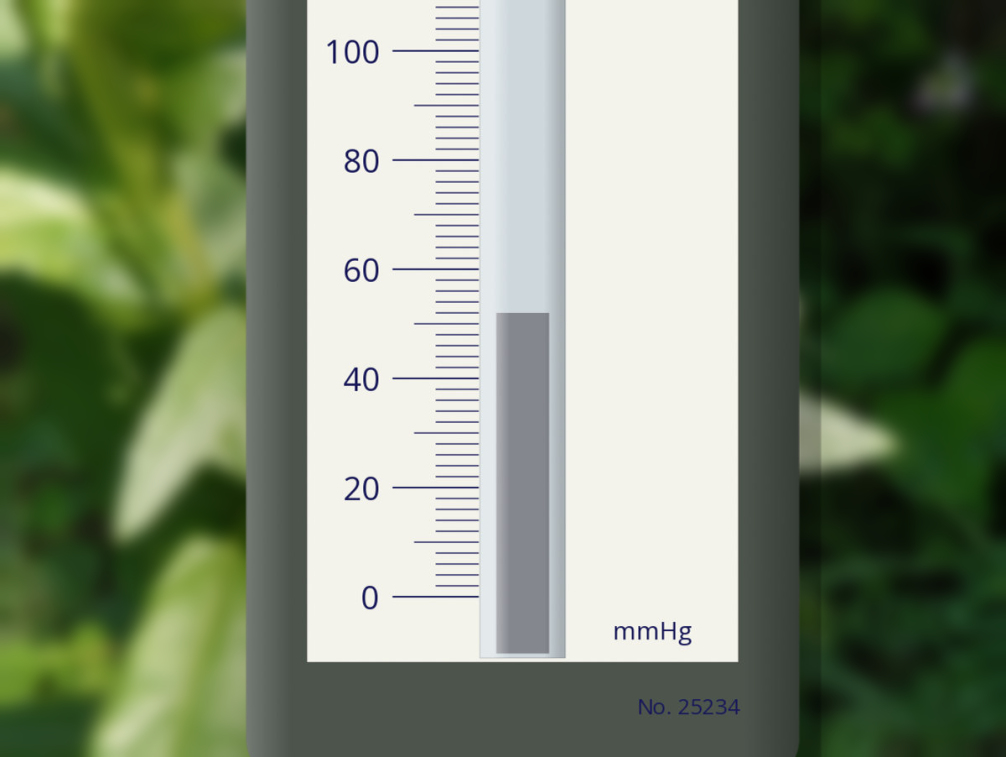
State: 52 mmHg
